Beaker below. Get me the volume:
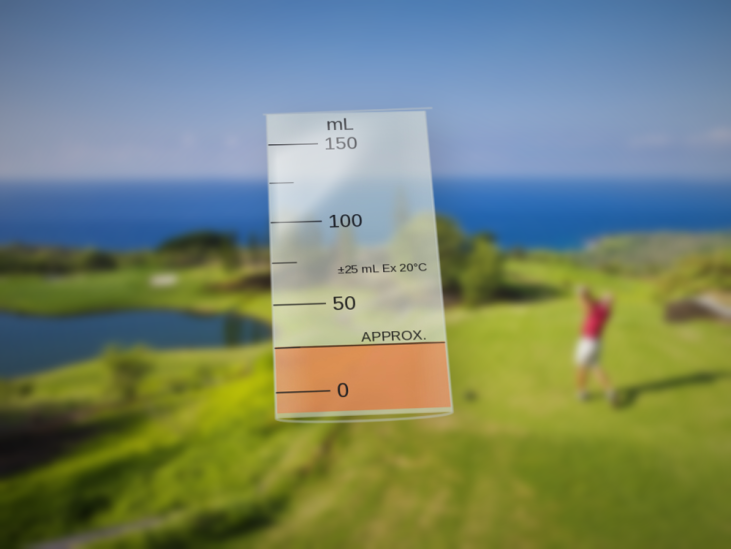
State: 25 mL
